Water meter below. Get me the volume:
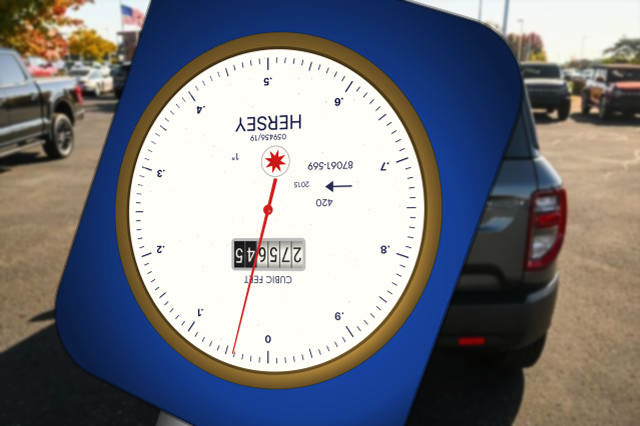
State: 275645.04 ft³
